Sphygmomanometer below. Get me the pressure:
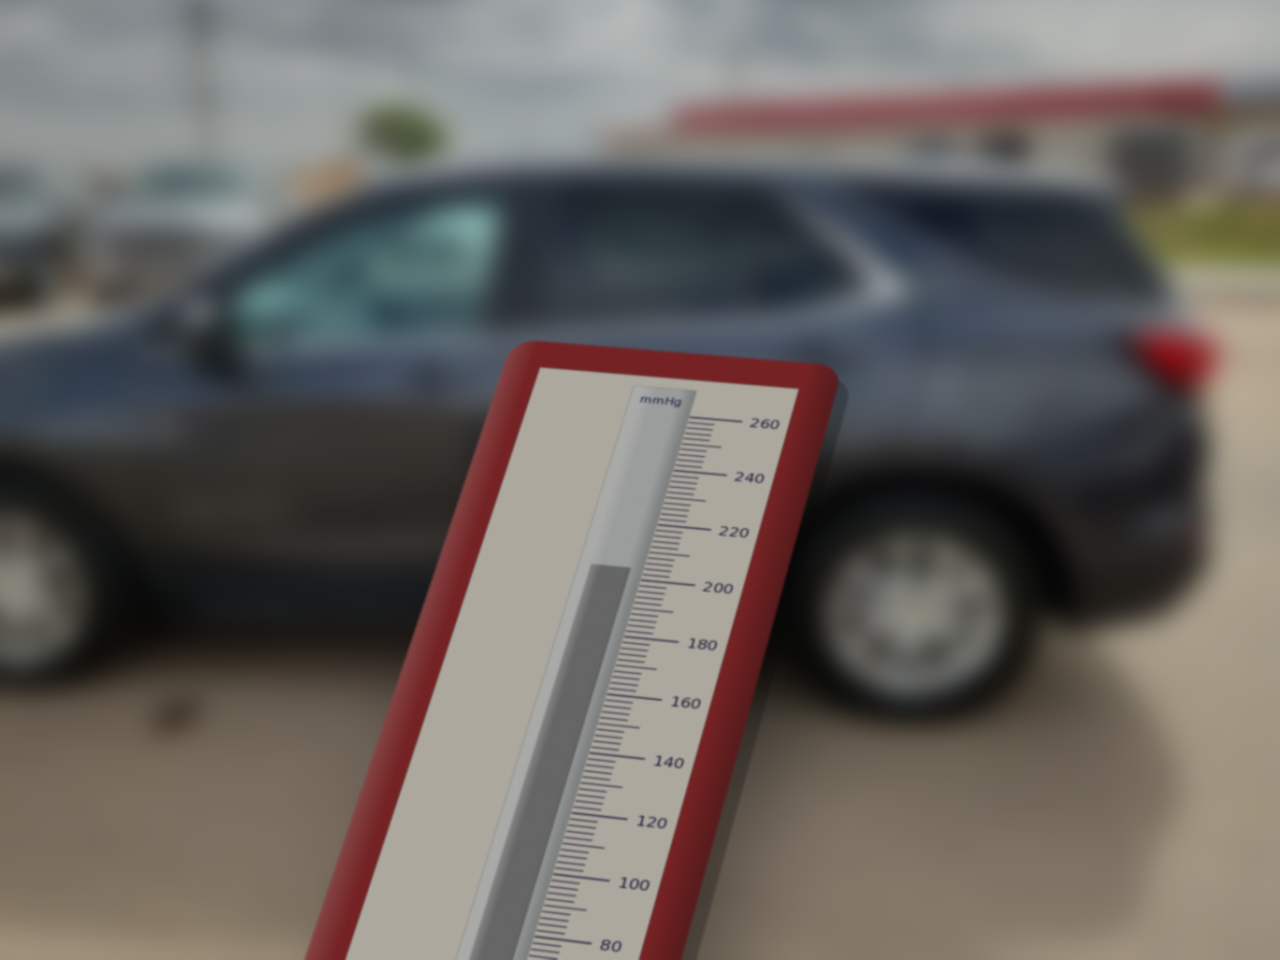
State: 204 mmHg
